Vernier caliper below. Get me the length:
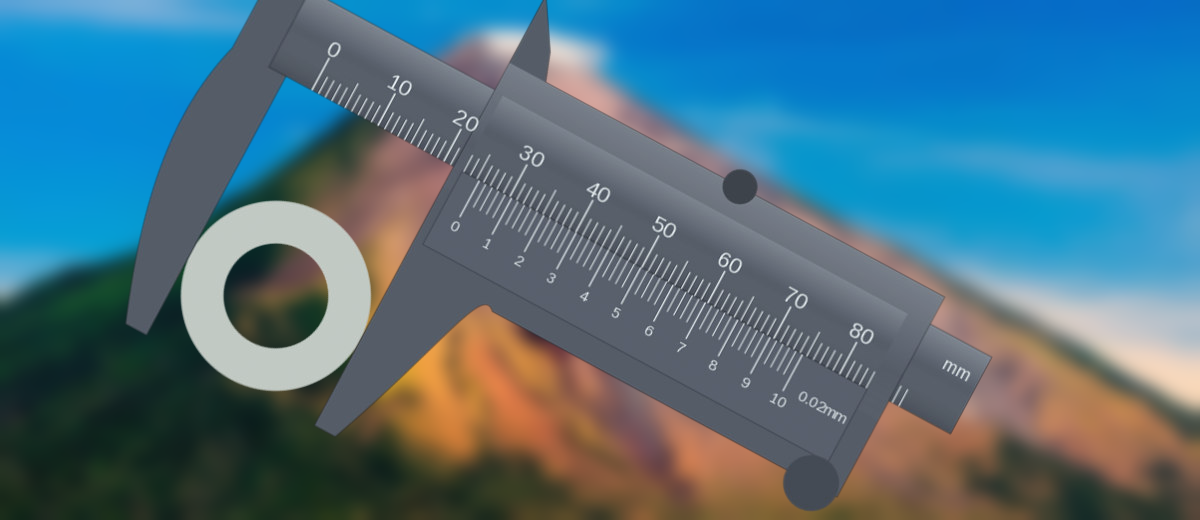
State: 25.4 mm
